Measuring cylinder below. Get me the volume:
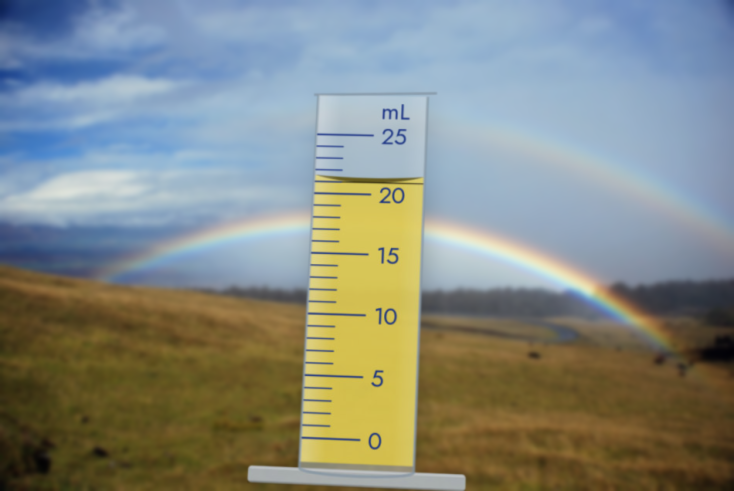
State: 21 mL
